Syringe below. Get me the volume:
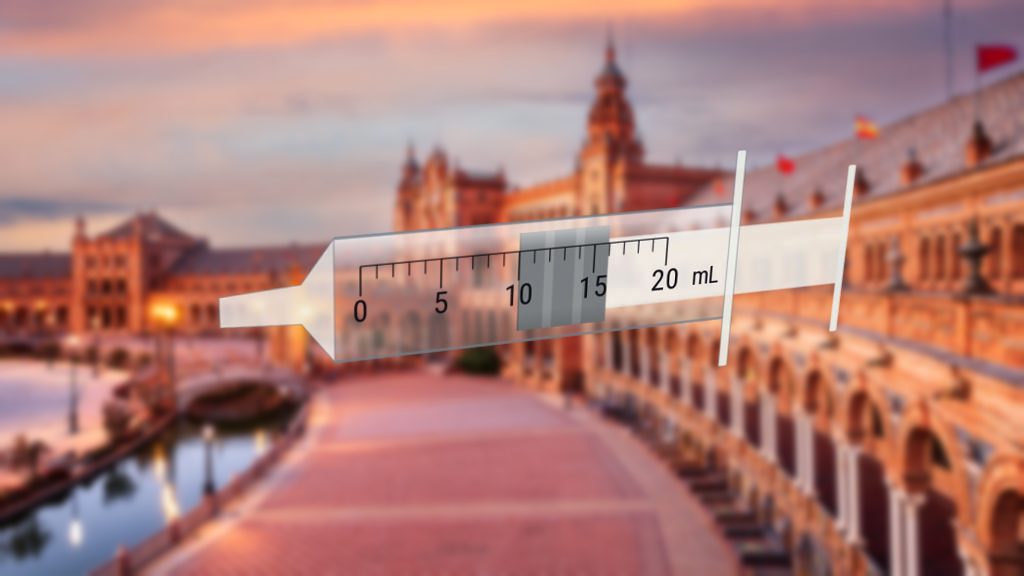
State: 10 mL
